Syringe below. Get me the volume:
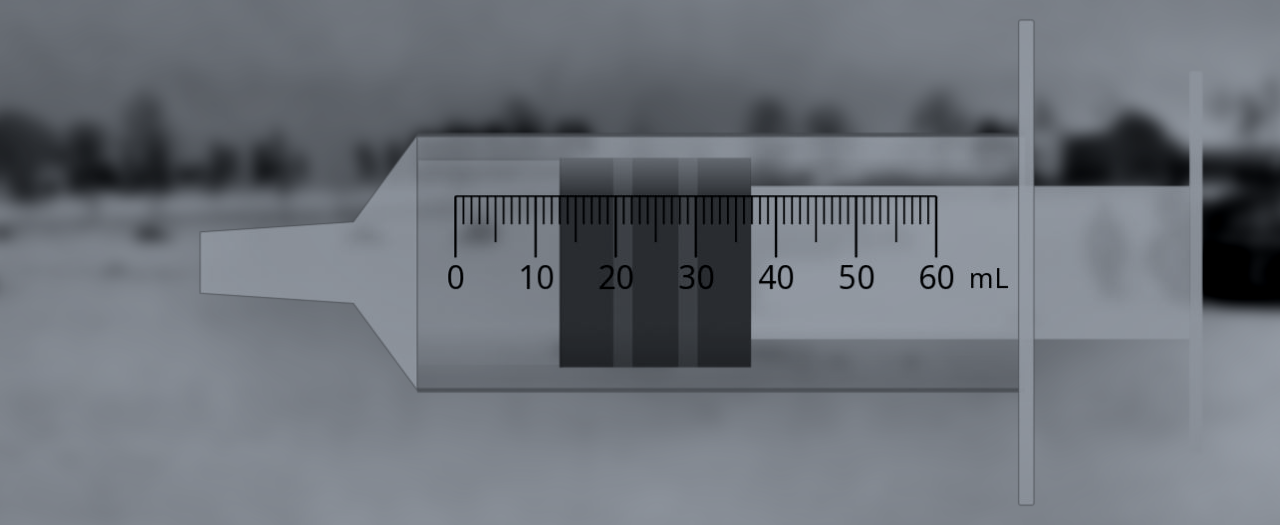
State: 13 mL
